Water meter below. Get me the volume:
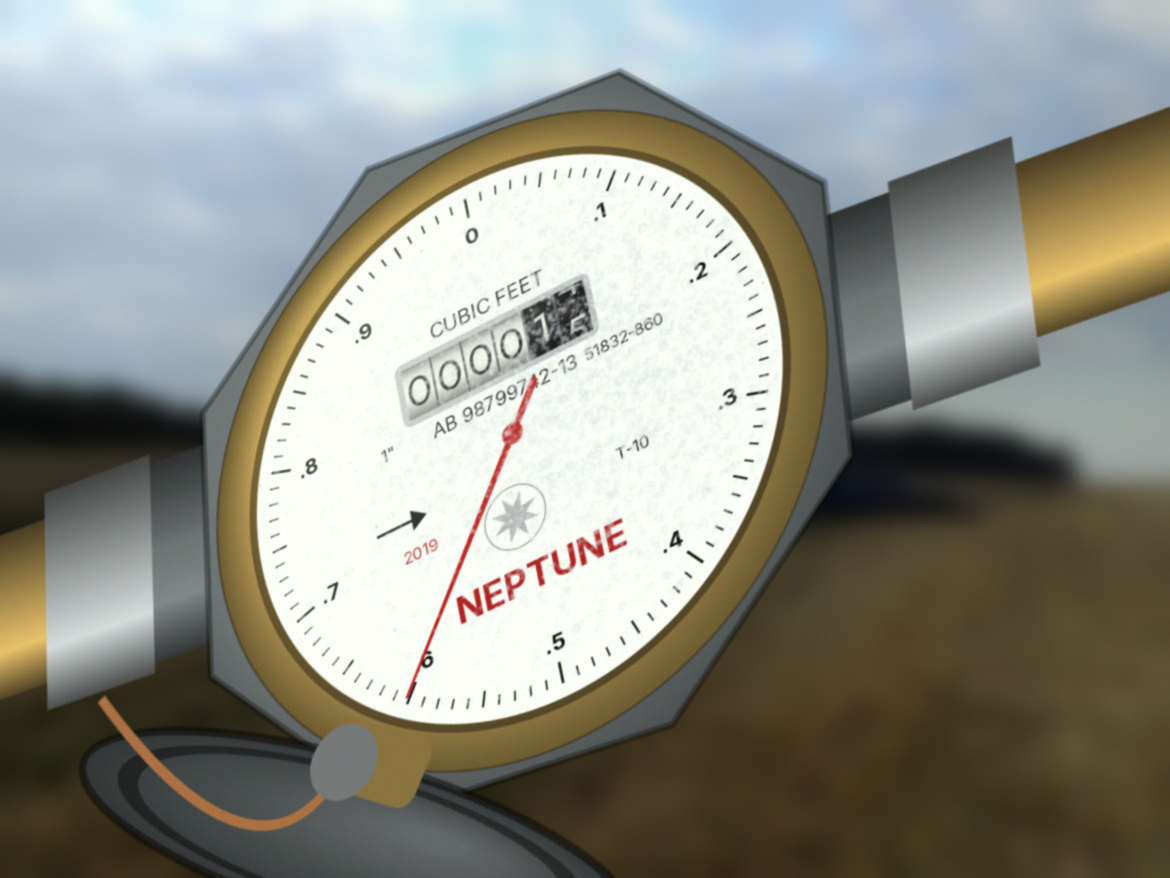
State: 14.60 ft³
